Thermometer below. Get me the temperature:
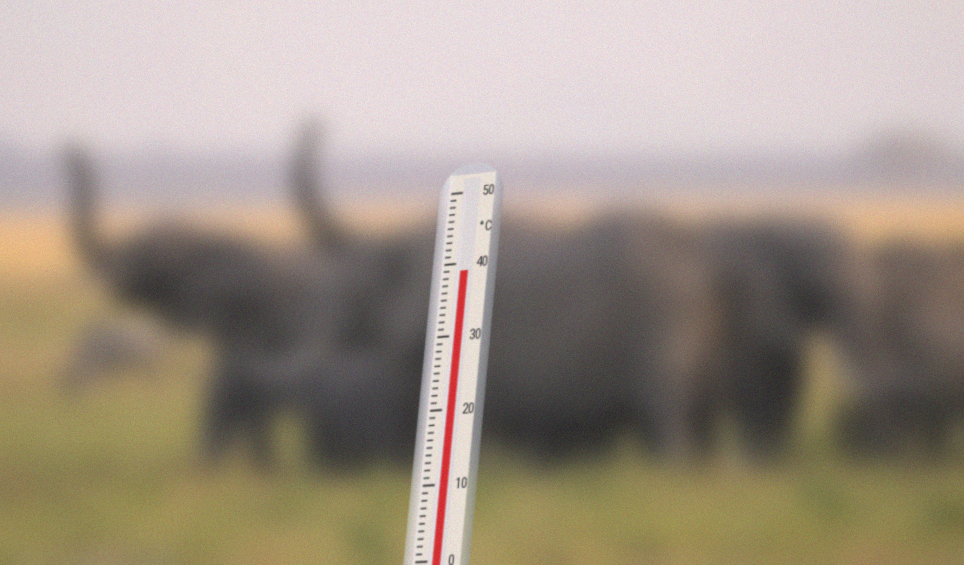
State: 39 °C
